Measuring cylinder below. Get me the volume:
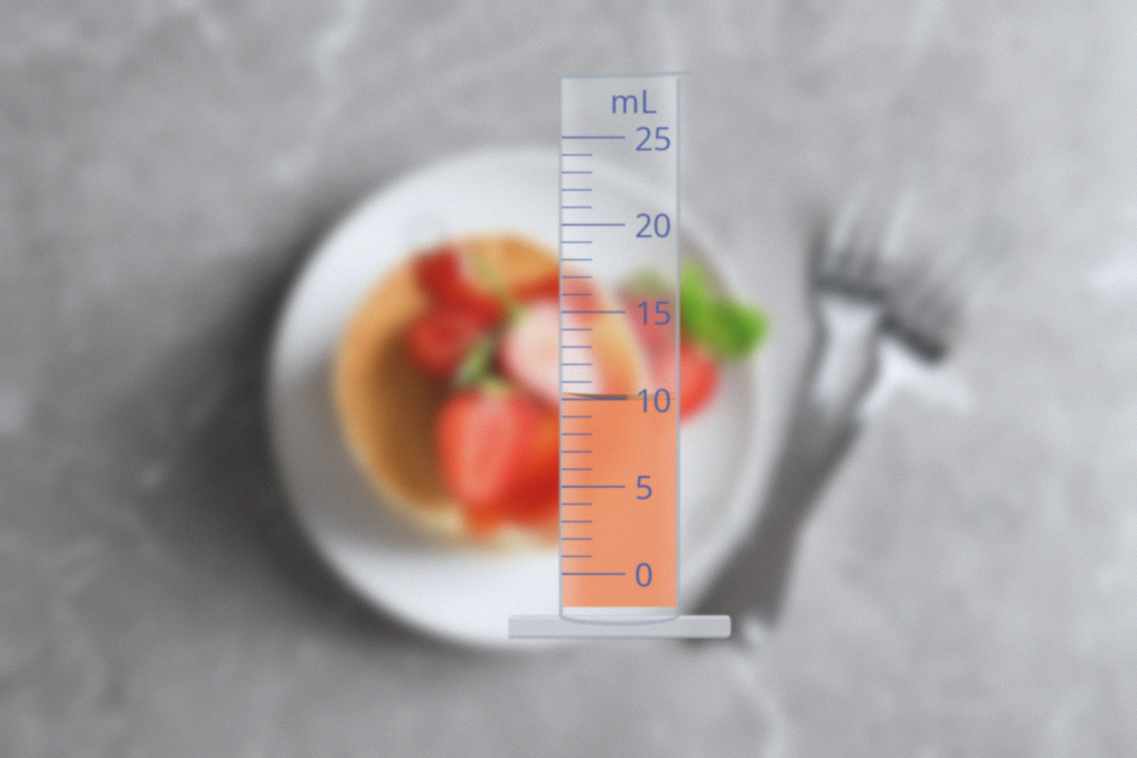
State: 10 mL
